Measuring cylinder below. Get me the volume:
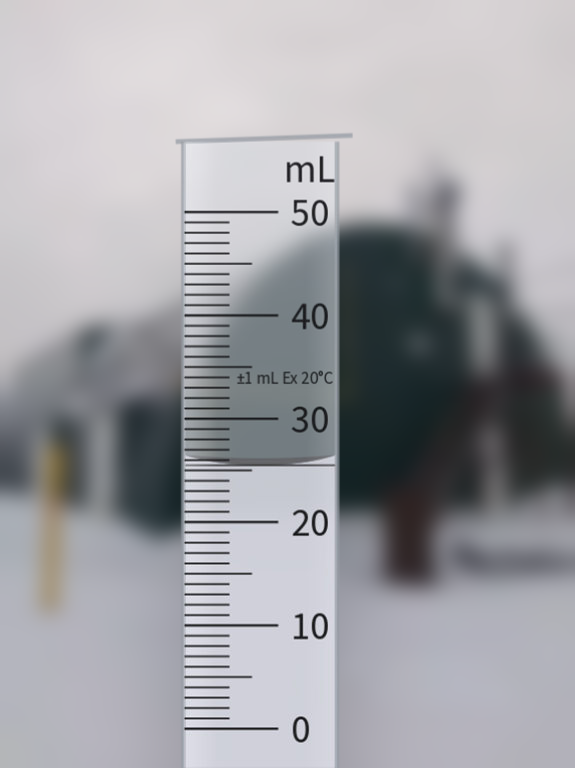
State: 25.5 mL
